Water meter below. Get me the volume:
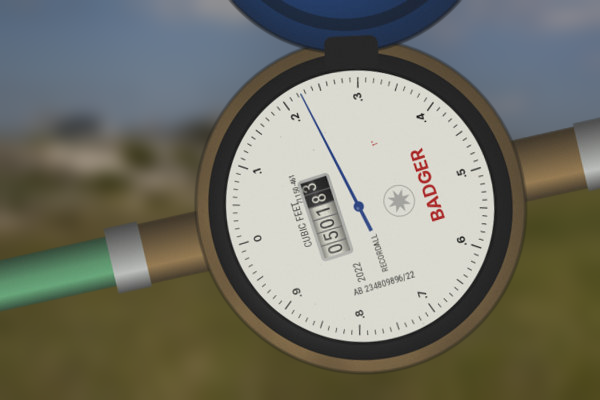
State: 50183.22 ft³
